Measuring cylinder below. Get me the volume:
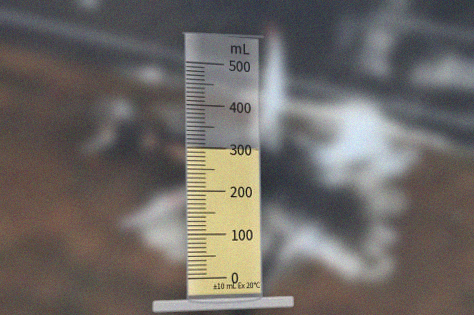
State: 300 mL
